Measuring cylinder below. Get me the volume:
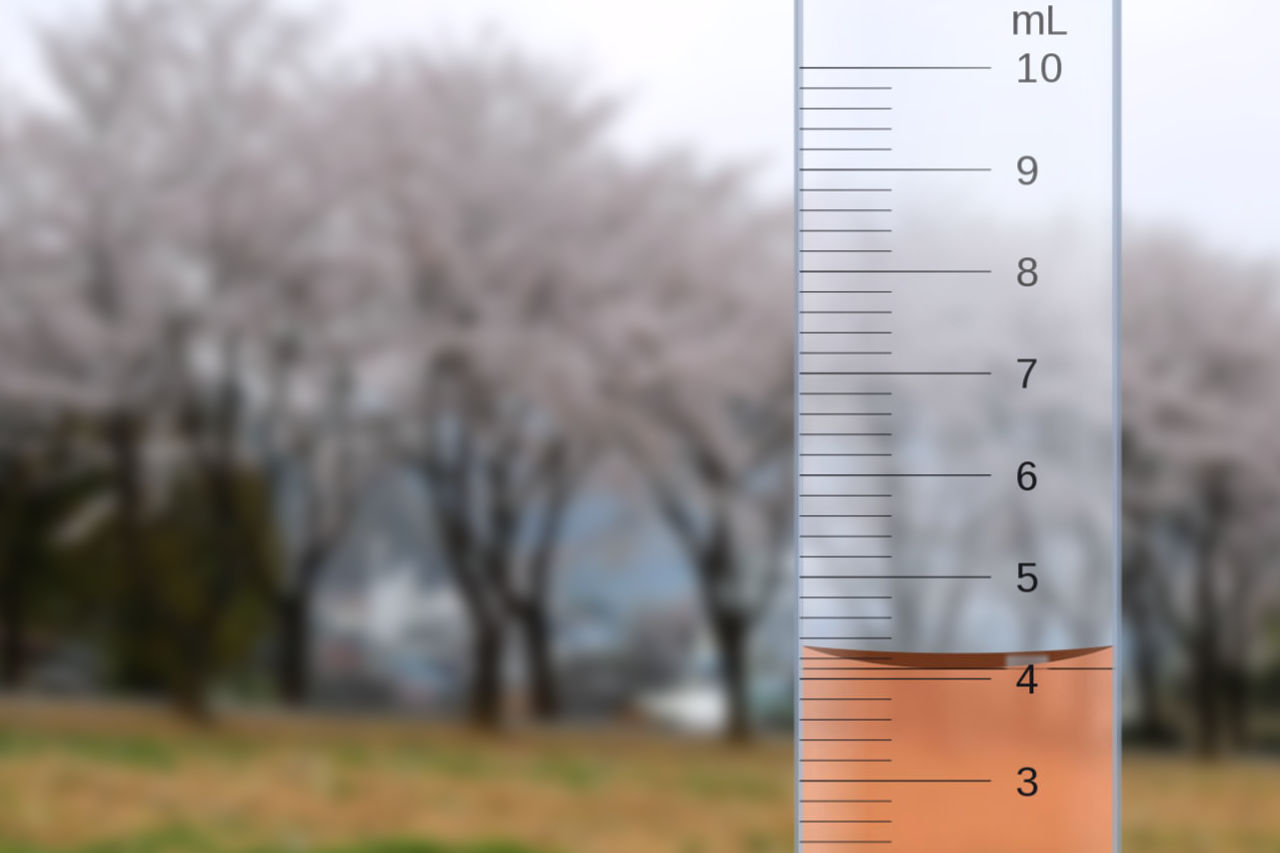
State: 4.1 mL
